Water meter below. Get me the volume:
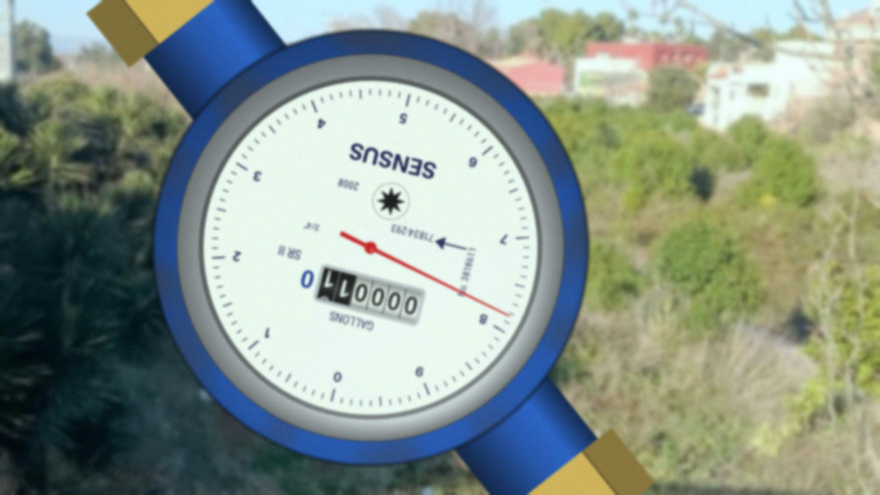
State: 107.8 gal
